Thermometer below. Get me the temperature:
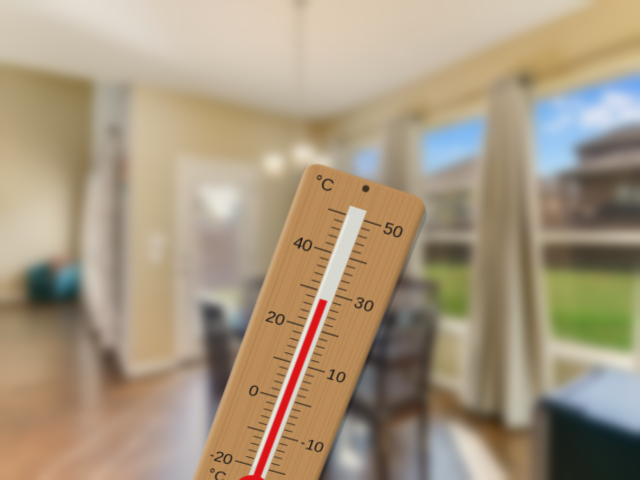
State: 28 °C
